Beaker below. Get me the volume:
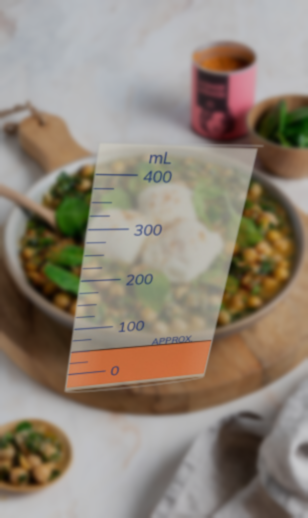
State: 50 mL
